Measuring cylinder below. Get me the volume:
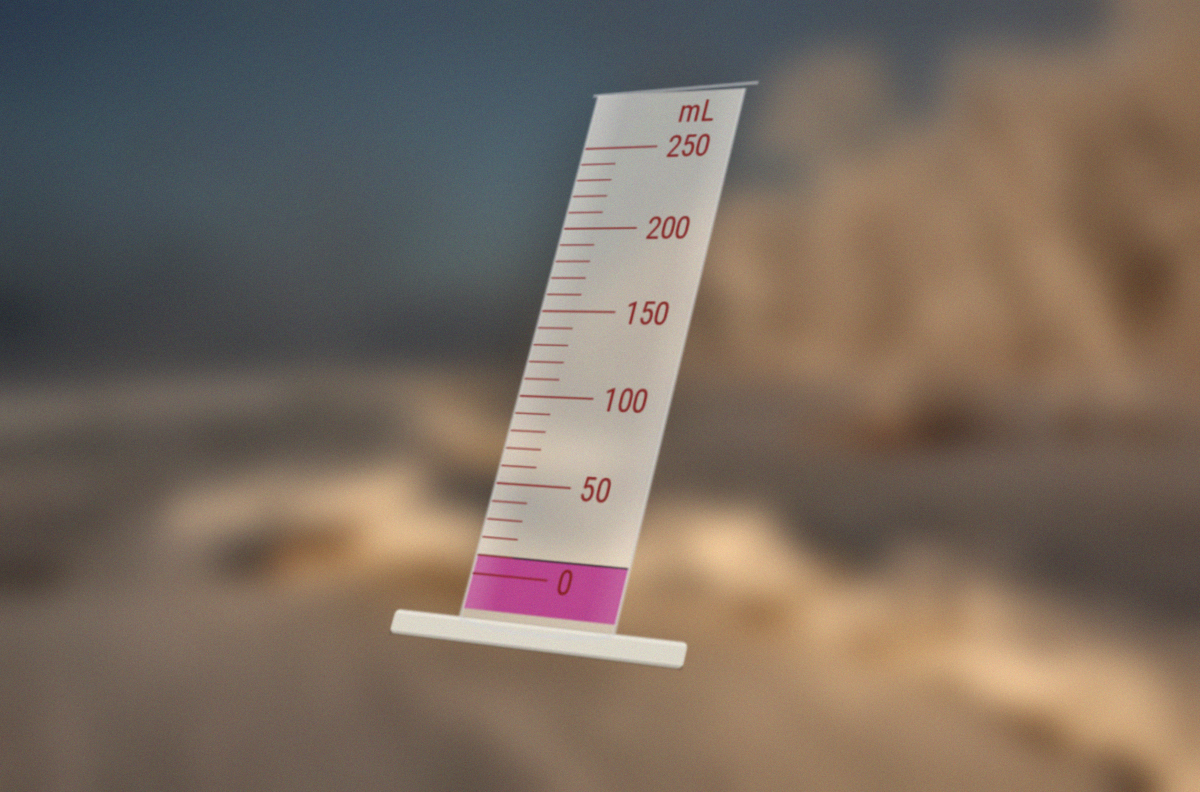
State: 10 mL
